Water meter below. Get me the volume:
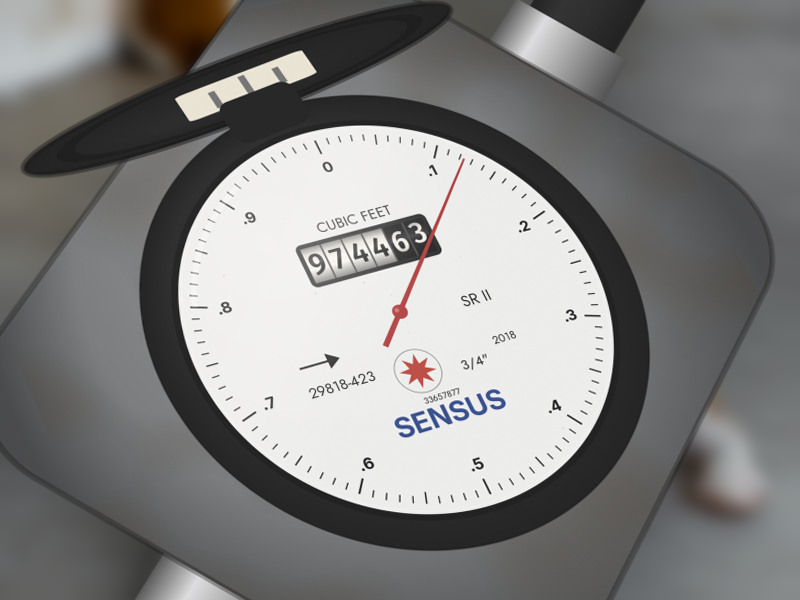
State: 974463.12 ft³
